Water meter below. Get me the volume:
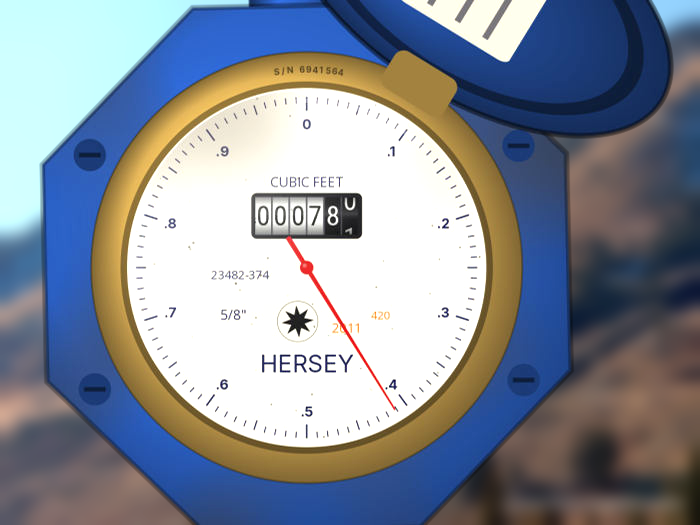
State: 780.41 ft³
